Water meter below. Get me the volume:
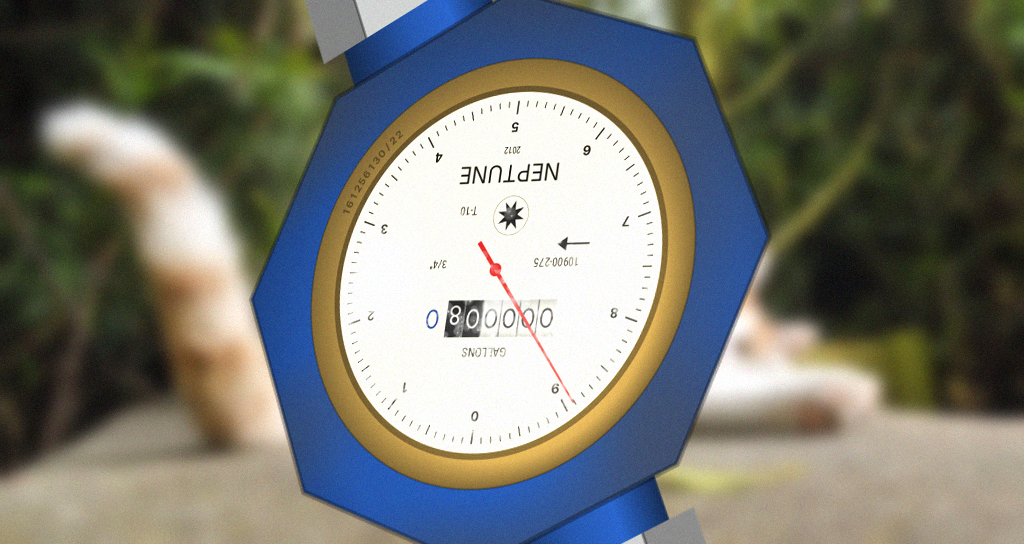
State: 78.9 gal
